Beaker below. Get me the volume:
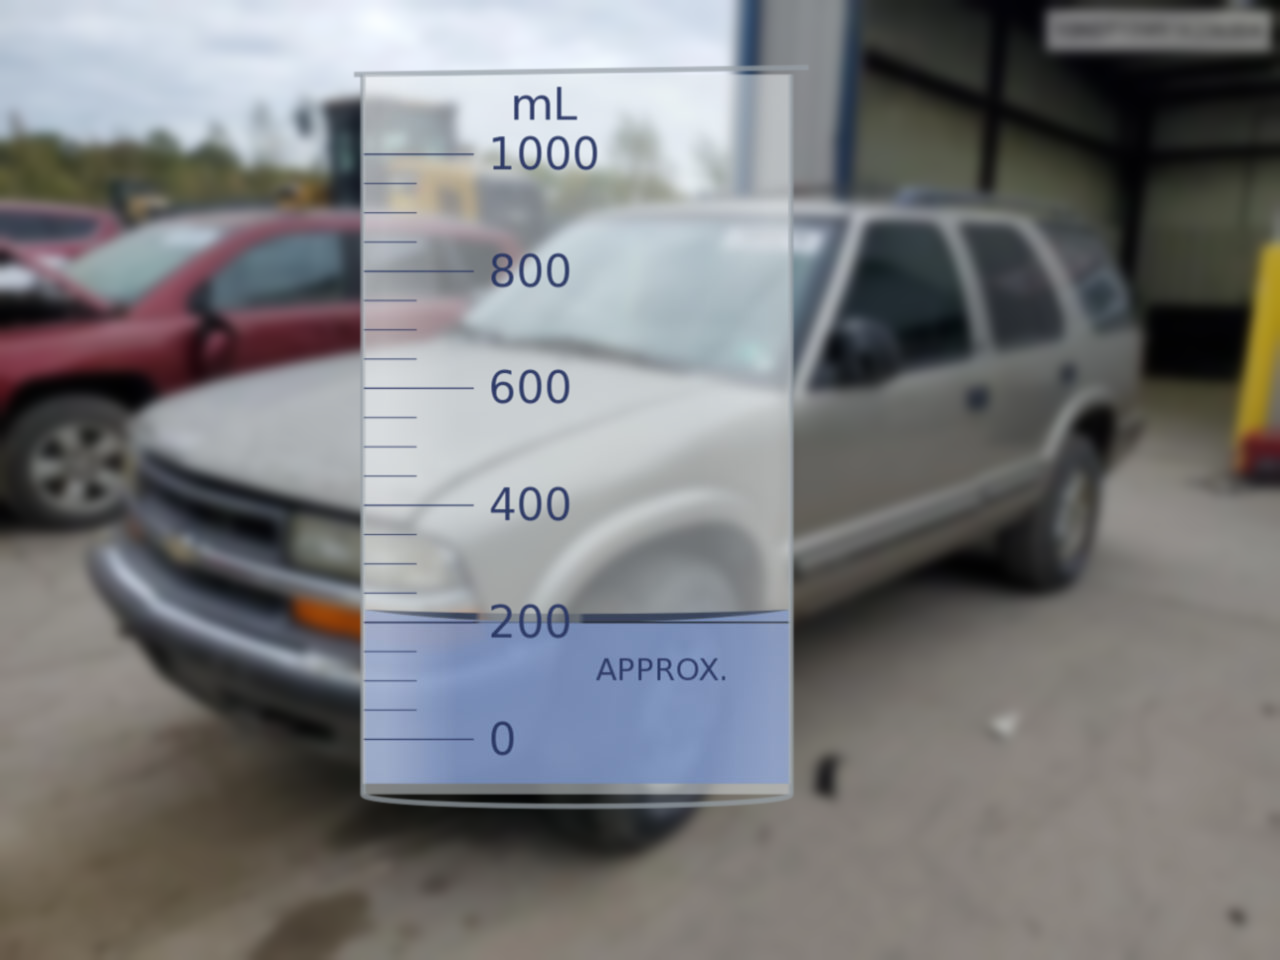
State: 200 mL
